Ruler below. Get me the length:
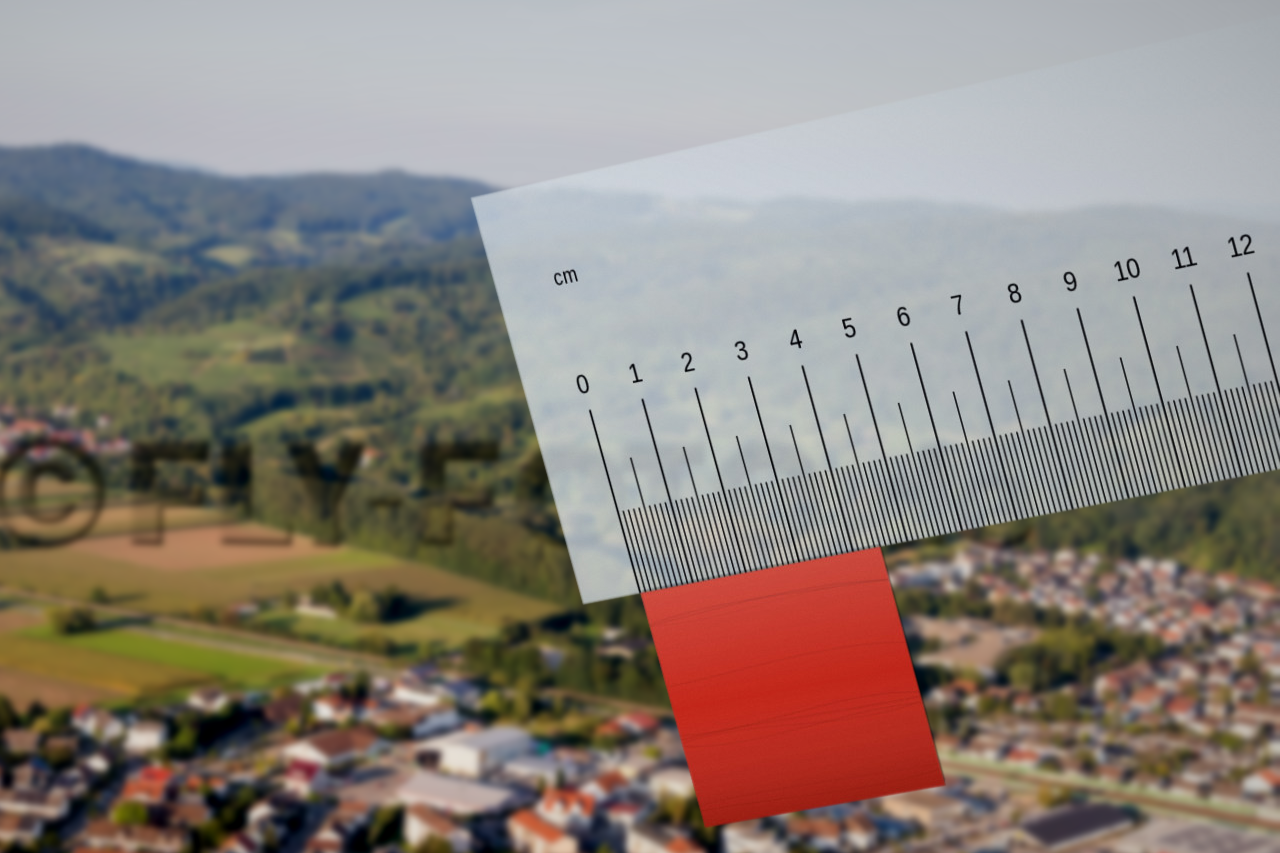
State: 4.5 cm
